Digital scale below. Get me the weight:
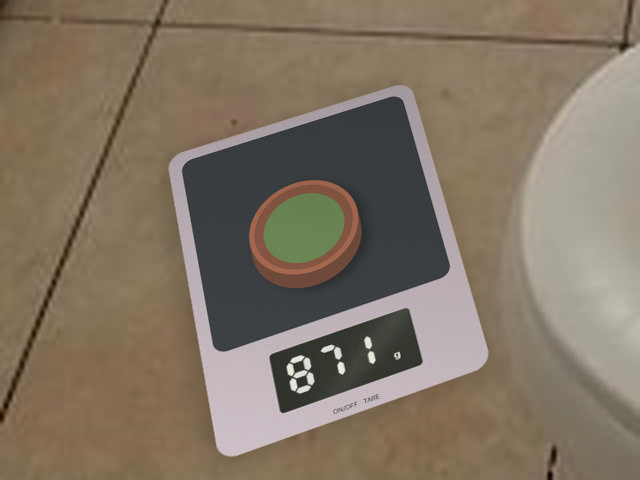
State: 871 g
